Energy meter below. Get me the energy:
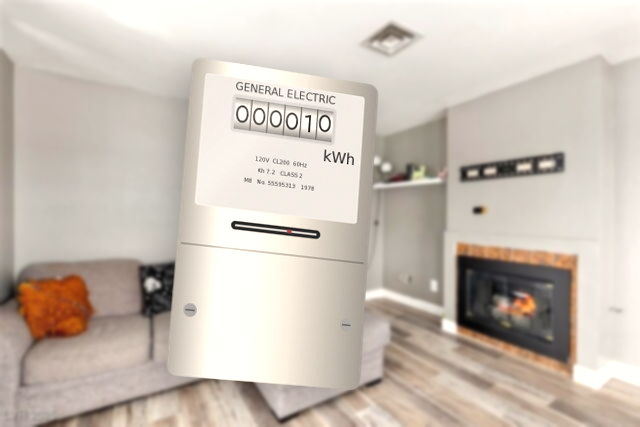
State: 10 kWh
